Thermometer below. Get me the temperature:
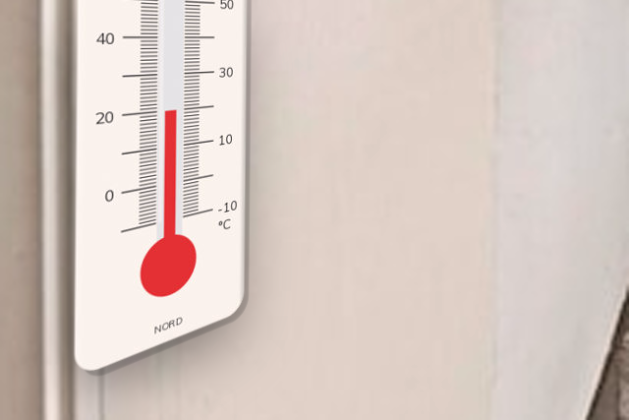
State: 20 °C
